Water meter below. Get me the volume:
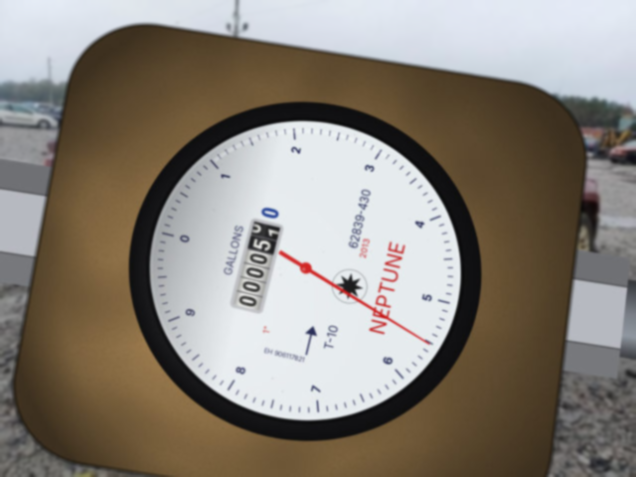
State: 505.5 gal
